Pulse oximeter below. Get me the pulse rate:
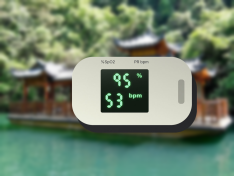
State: 53 bpm
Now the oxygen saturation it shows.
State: 95 %
